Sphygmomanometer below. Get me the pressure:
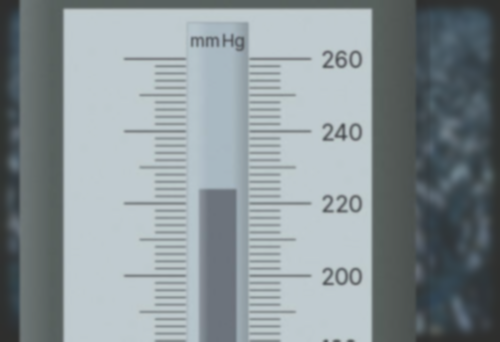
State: 224 mmHg
